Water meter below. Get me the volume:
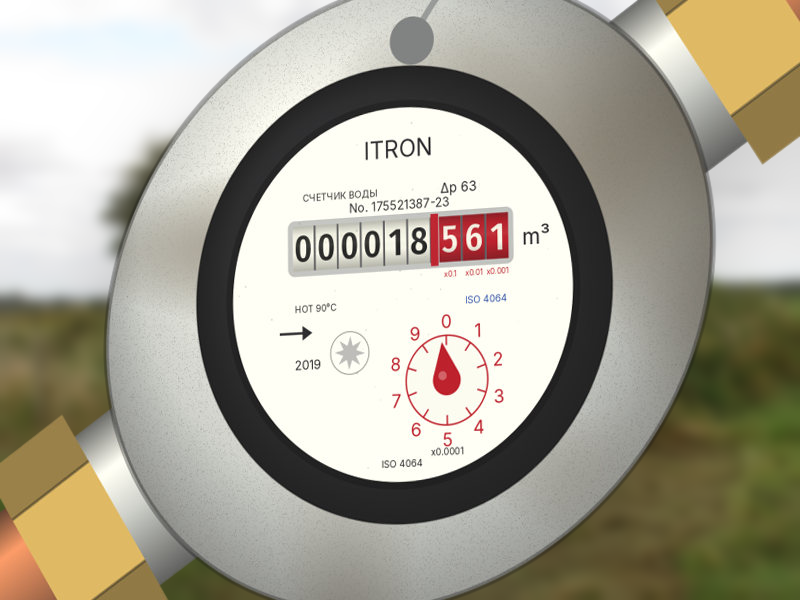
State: 18.5609 m³
